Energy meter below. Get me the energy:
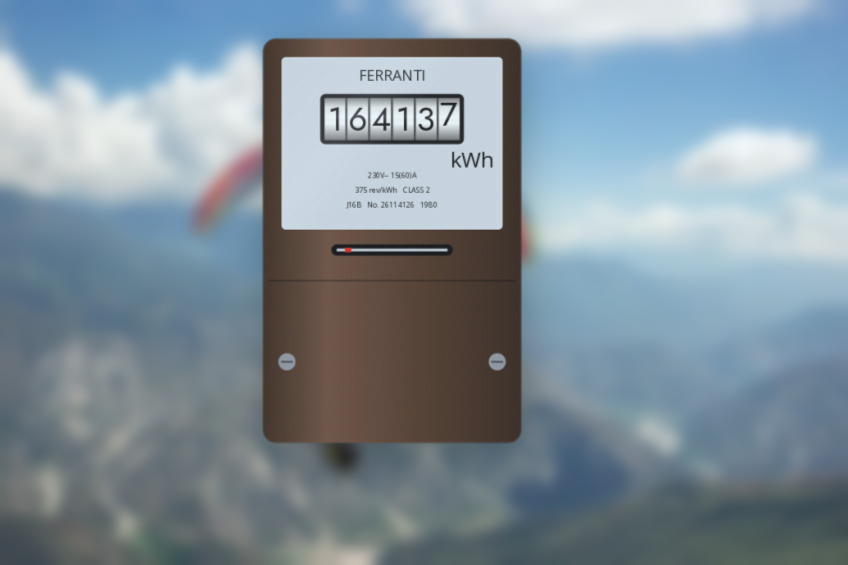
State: 164137 kWh
